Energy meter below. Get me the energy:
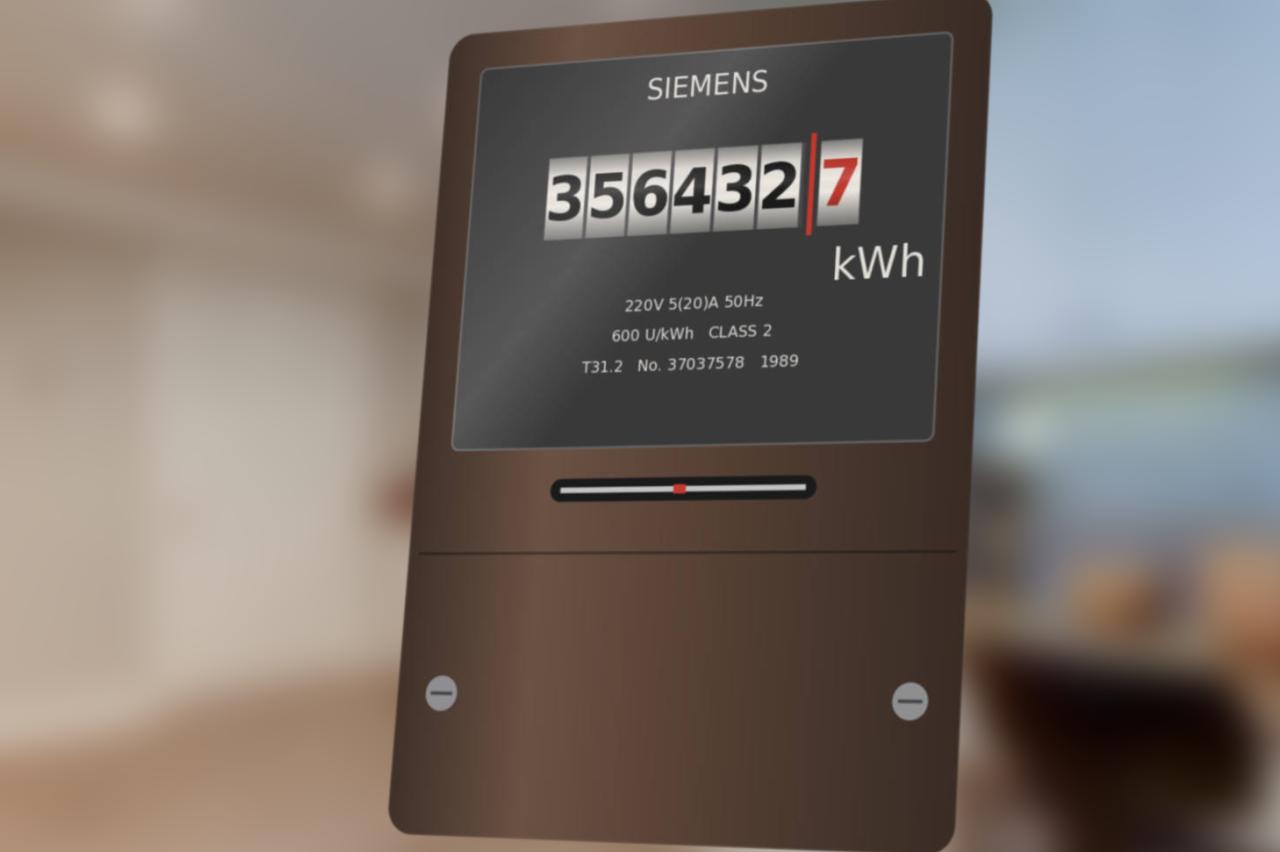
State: 356432.7 kWh
